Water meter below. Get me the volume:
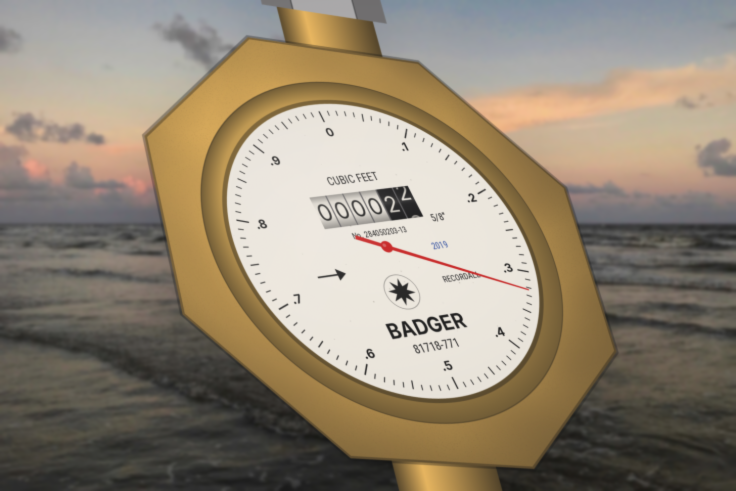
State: 22.32 ft³
